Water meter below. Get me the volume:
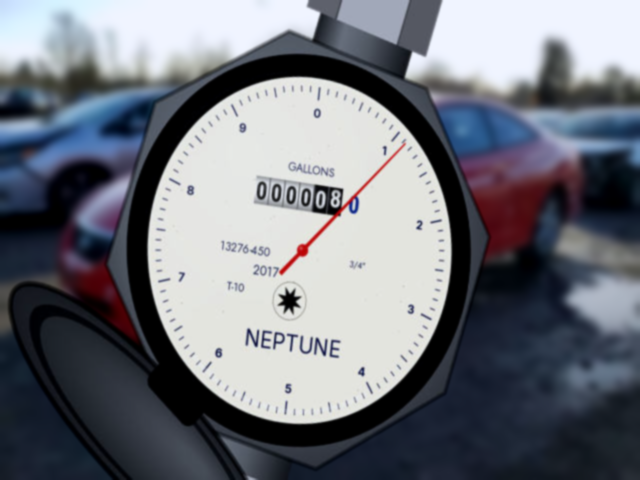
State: 81.1 gal
